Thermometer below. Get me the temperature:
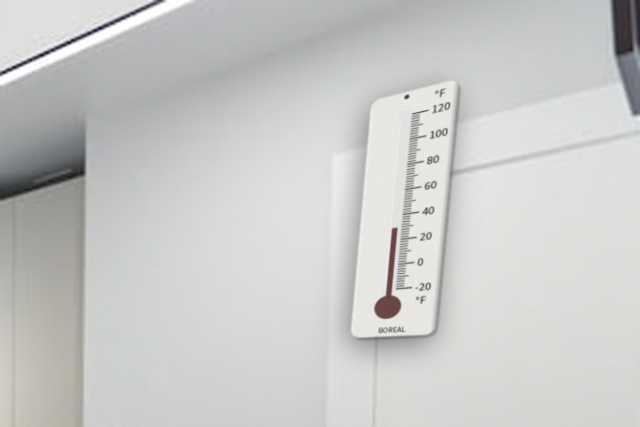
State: 30 °F
